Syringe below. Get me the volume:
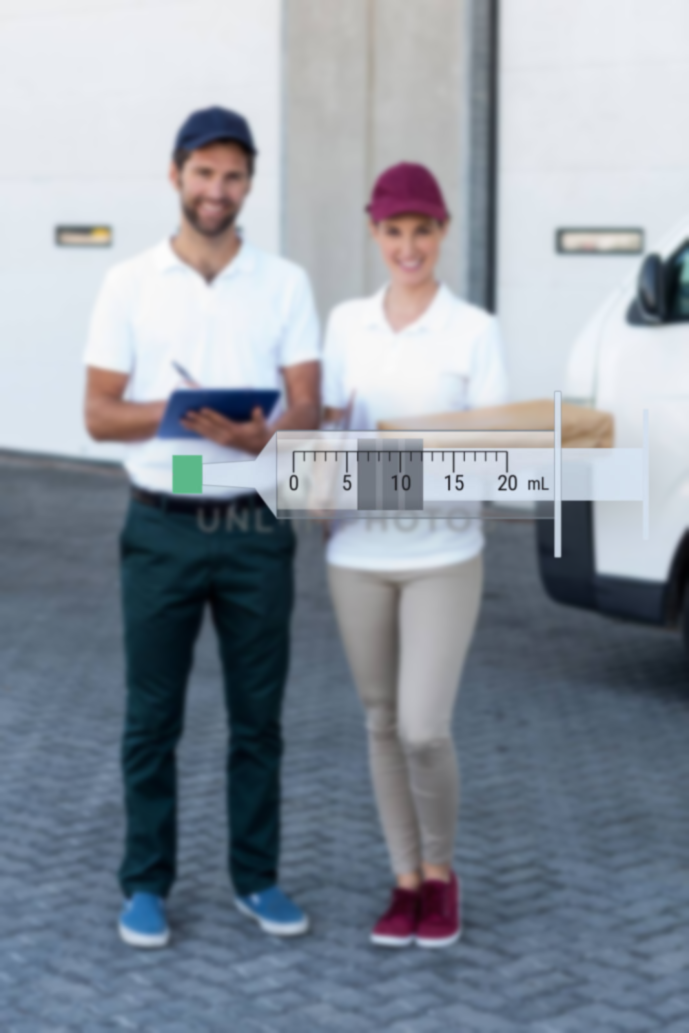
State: 6 mL
